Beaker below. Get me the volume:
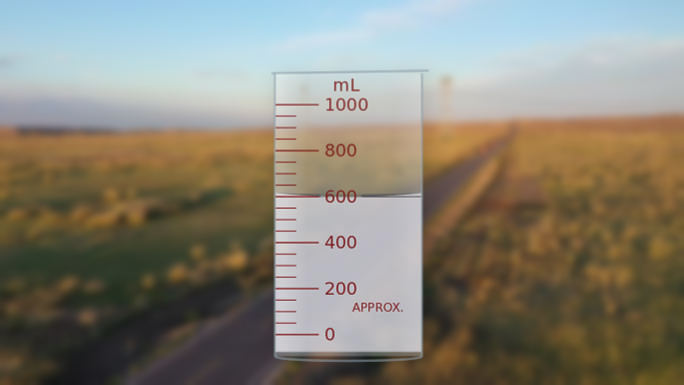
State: 600 mL
